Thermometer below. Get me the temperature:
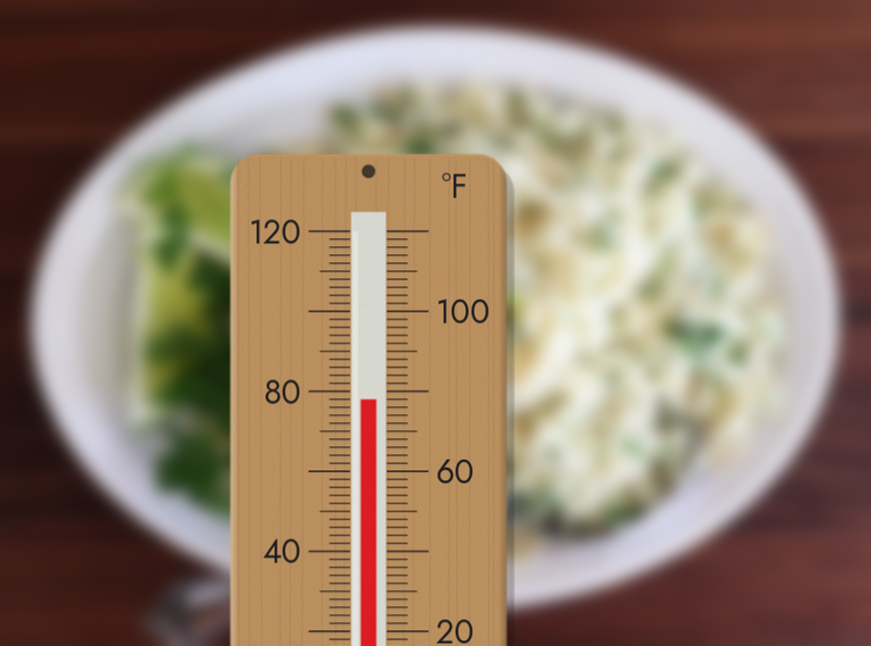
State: 78 °F
